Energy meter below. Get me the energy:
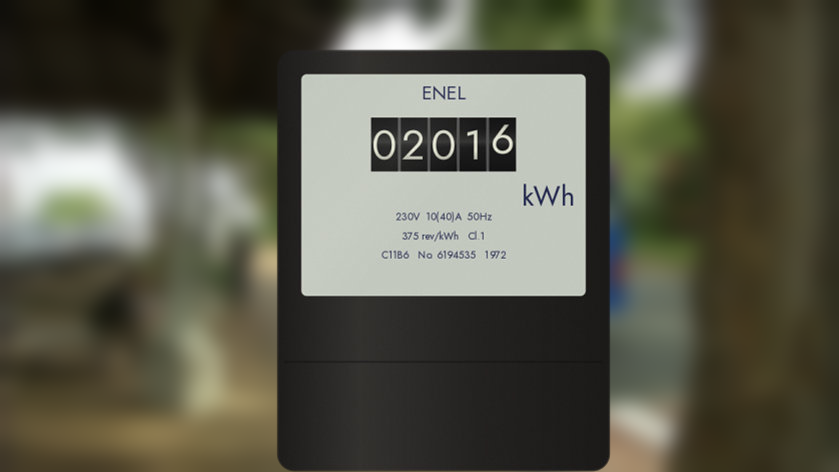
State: 2016 kWh
